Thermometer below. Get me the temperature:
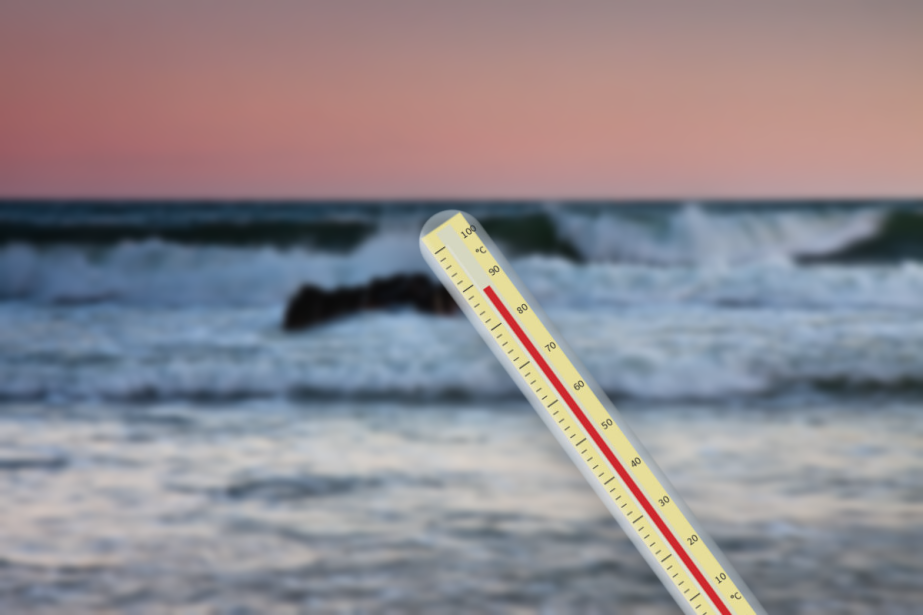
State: 88 °C
